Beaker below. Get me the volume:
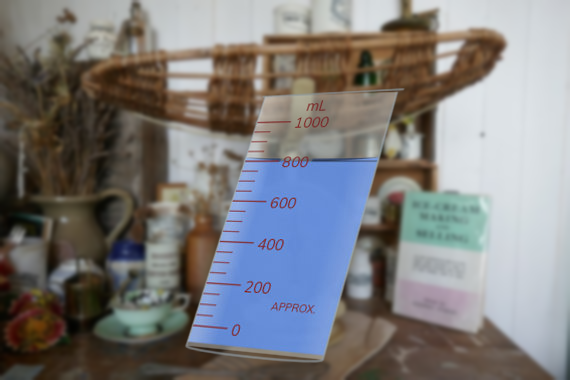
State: 800 mL
